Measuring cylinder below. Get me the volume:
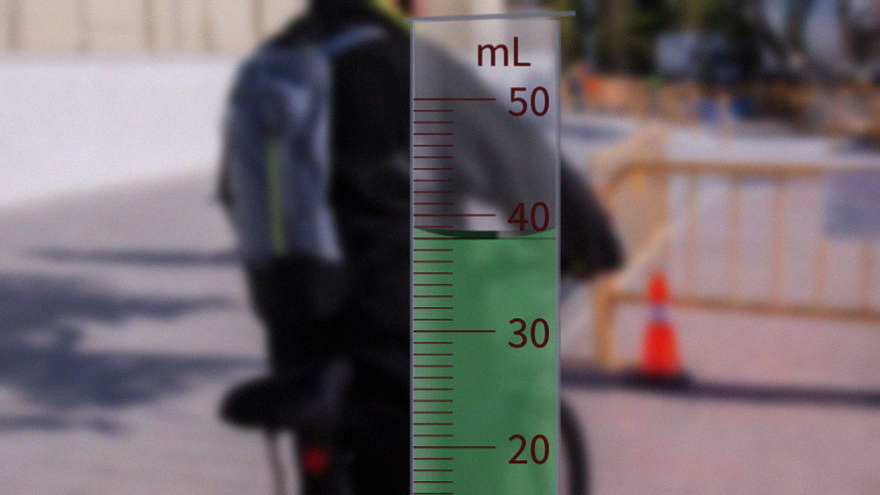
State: 38 mL
